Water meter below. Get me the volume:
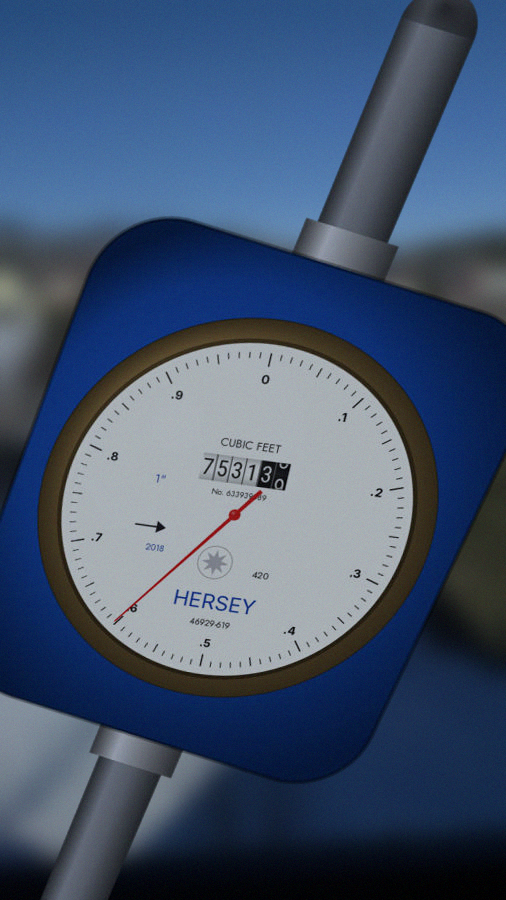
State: 753138.60 ft³
